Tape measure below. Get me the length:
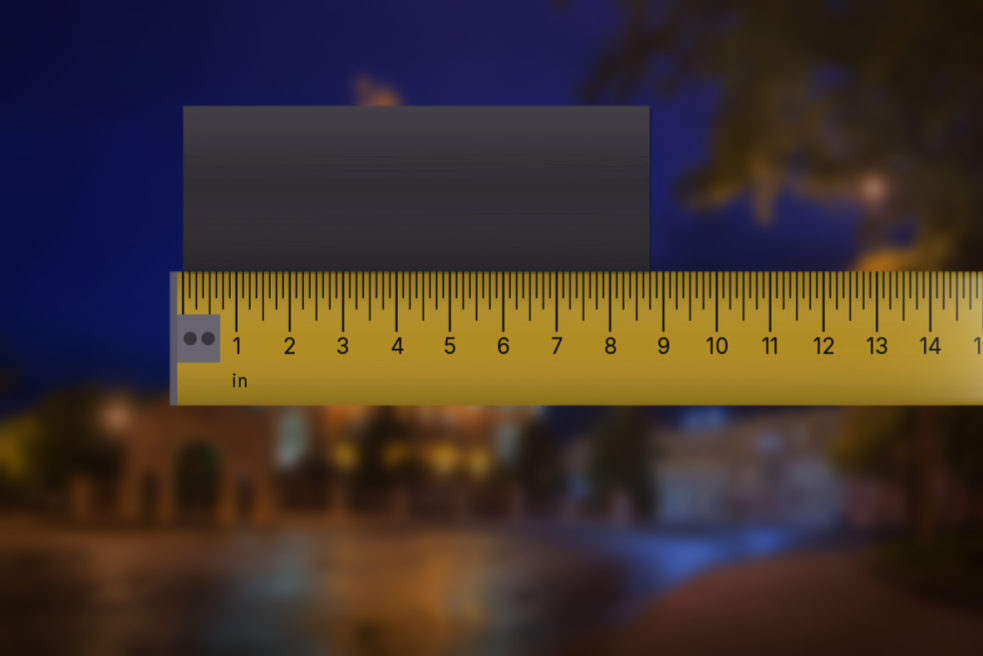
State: 8.75 in
